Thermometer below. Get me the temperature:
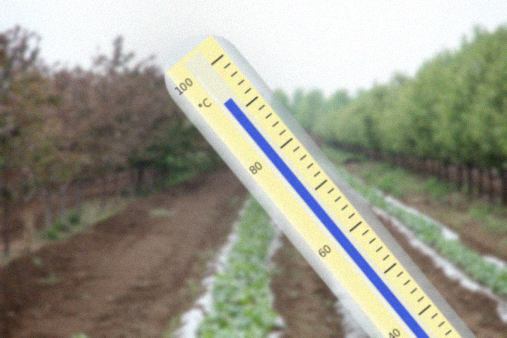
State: 93 °C
